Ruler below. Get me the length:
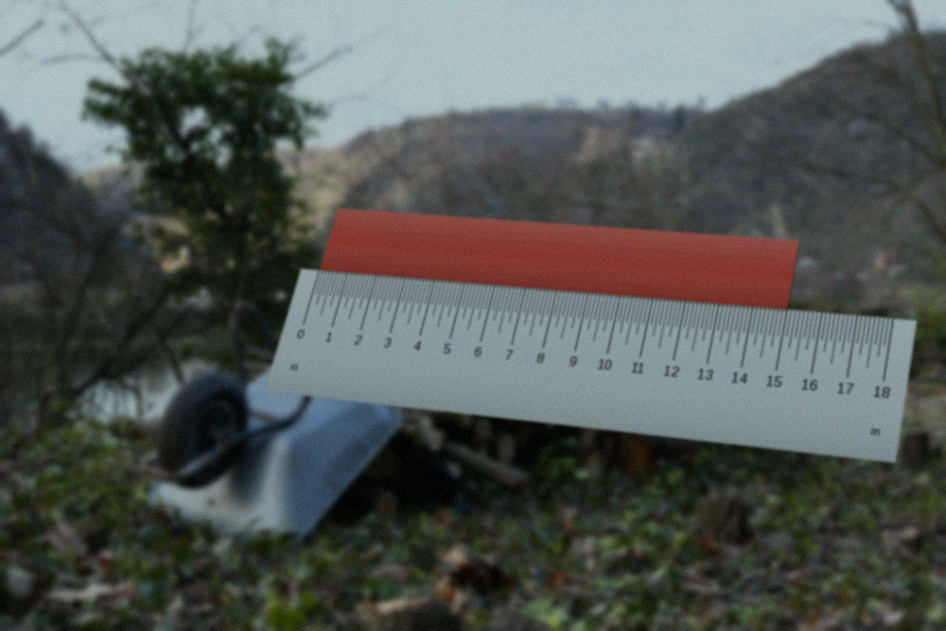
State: 15 in
